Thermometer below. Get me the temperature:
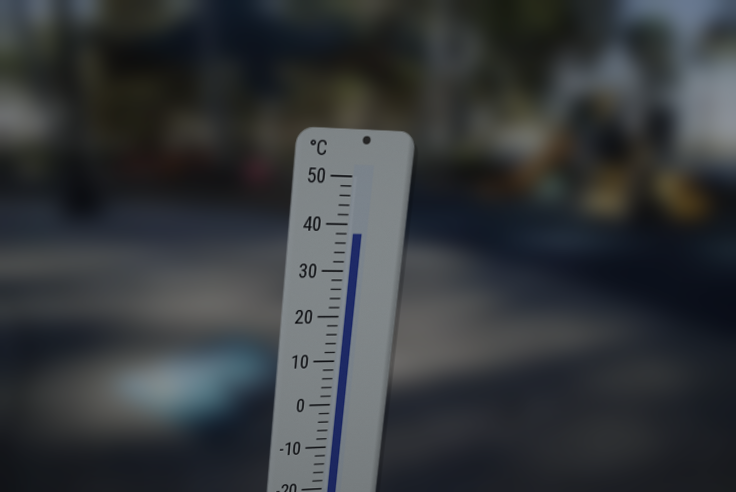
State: 38 °C
